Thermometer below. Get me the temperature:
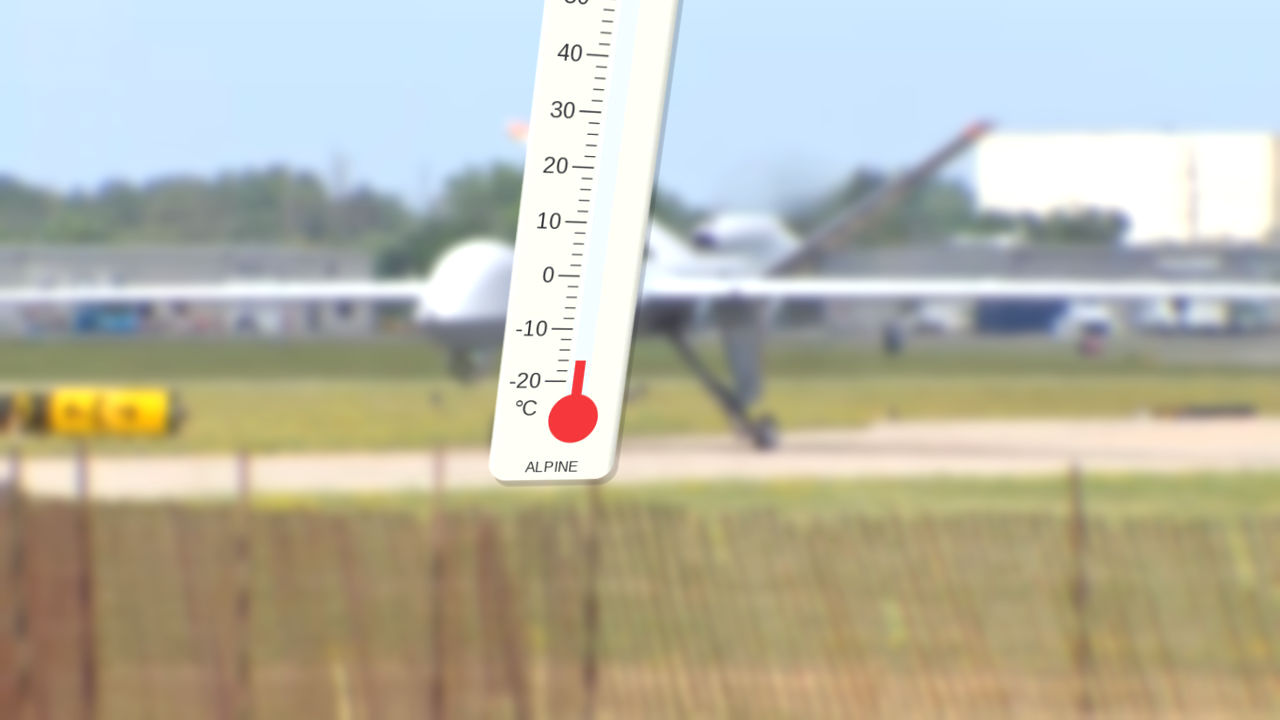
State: -16 °C
